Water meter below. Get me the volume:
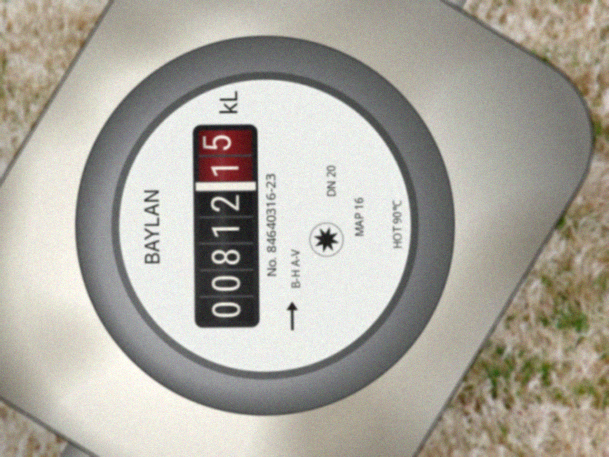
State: 812.15 kL
